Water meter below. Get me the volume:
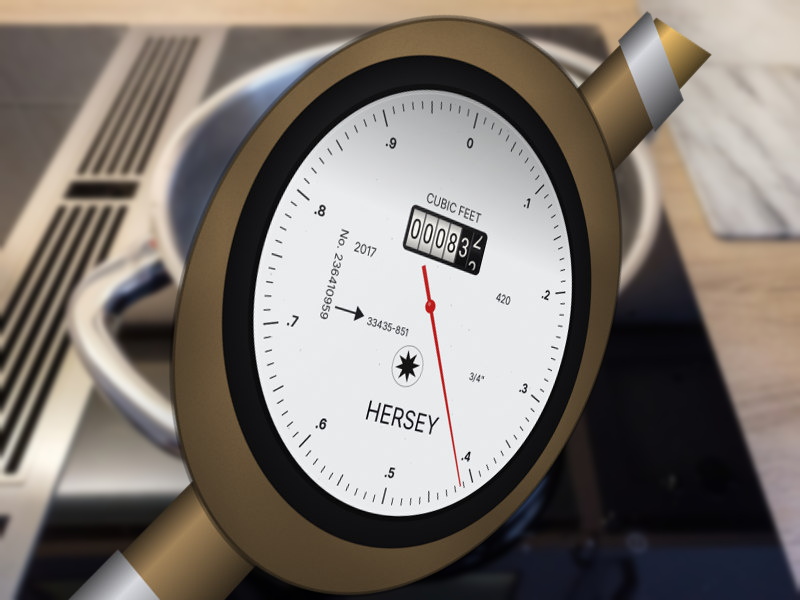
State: 832.41 ft³
